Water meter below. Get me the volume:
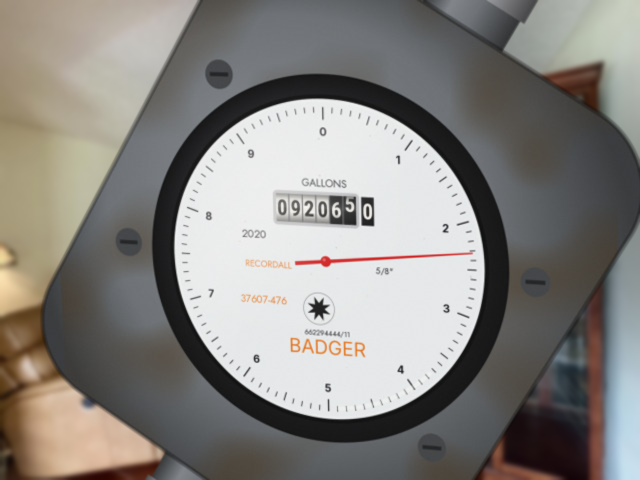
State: 920652.3 gal
